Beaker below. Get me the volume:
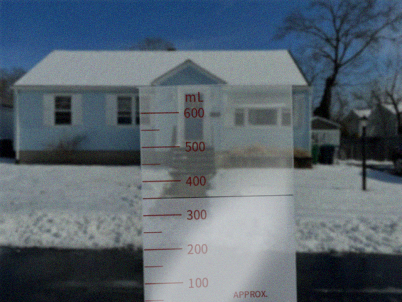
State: 350 mL
